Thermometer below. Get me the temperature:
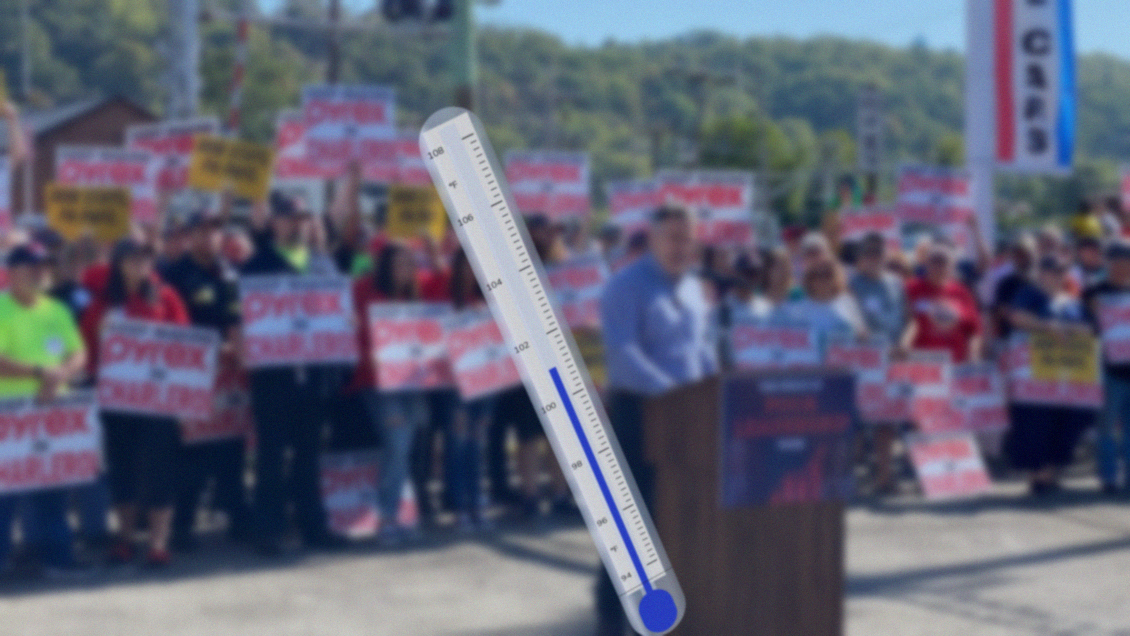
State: 101 °F
